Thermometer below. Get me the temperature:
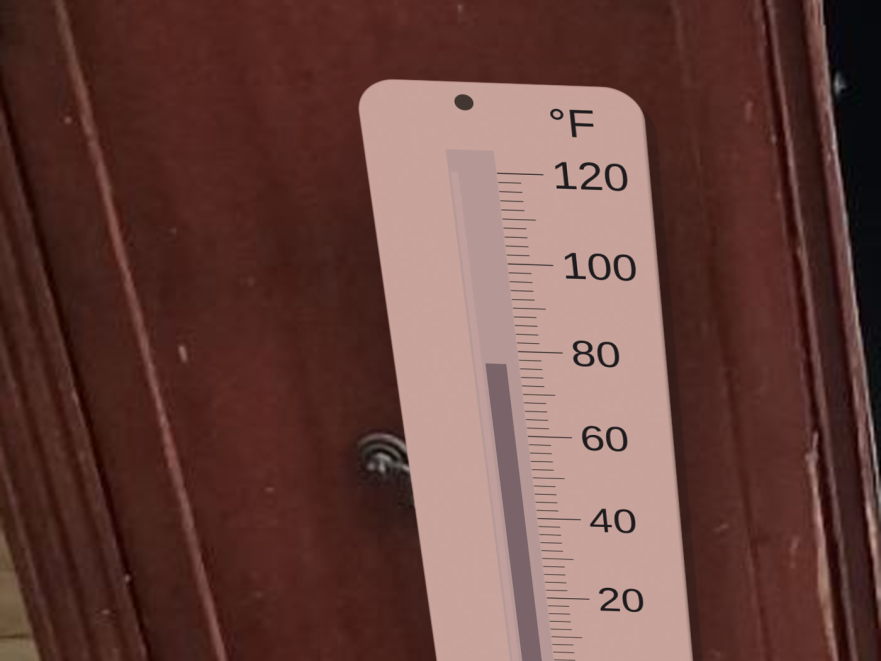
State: 77 °F
